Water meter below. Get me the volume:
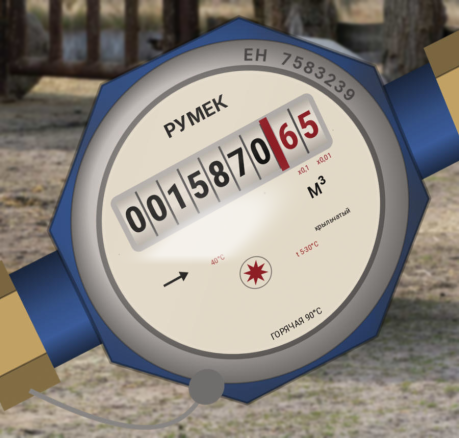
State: 15870.65 m³
